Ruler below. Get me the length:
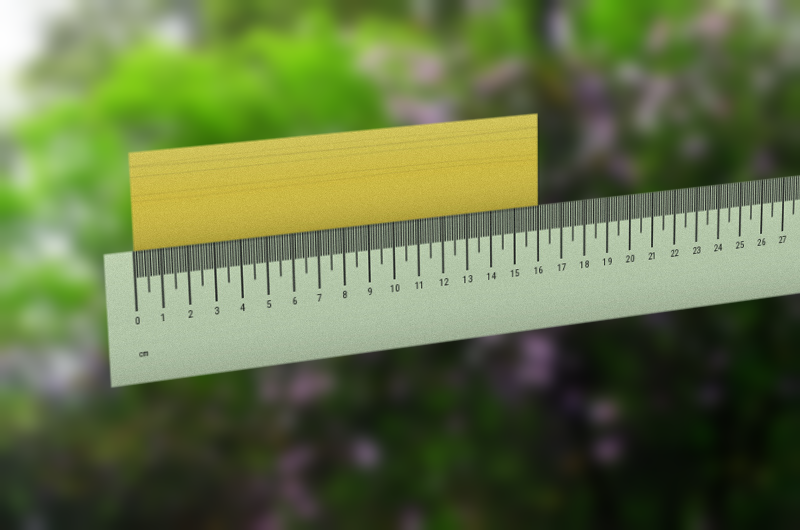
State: 16 cm
